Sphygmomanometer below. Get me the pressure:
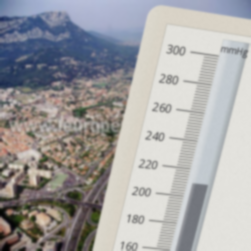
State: 210 mmHg
